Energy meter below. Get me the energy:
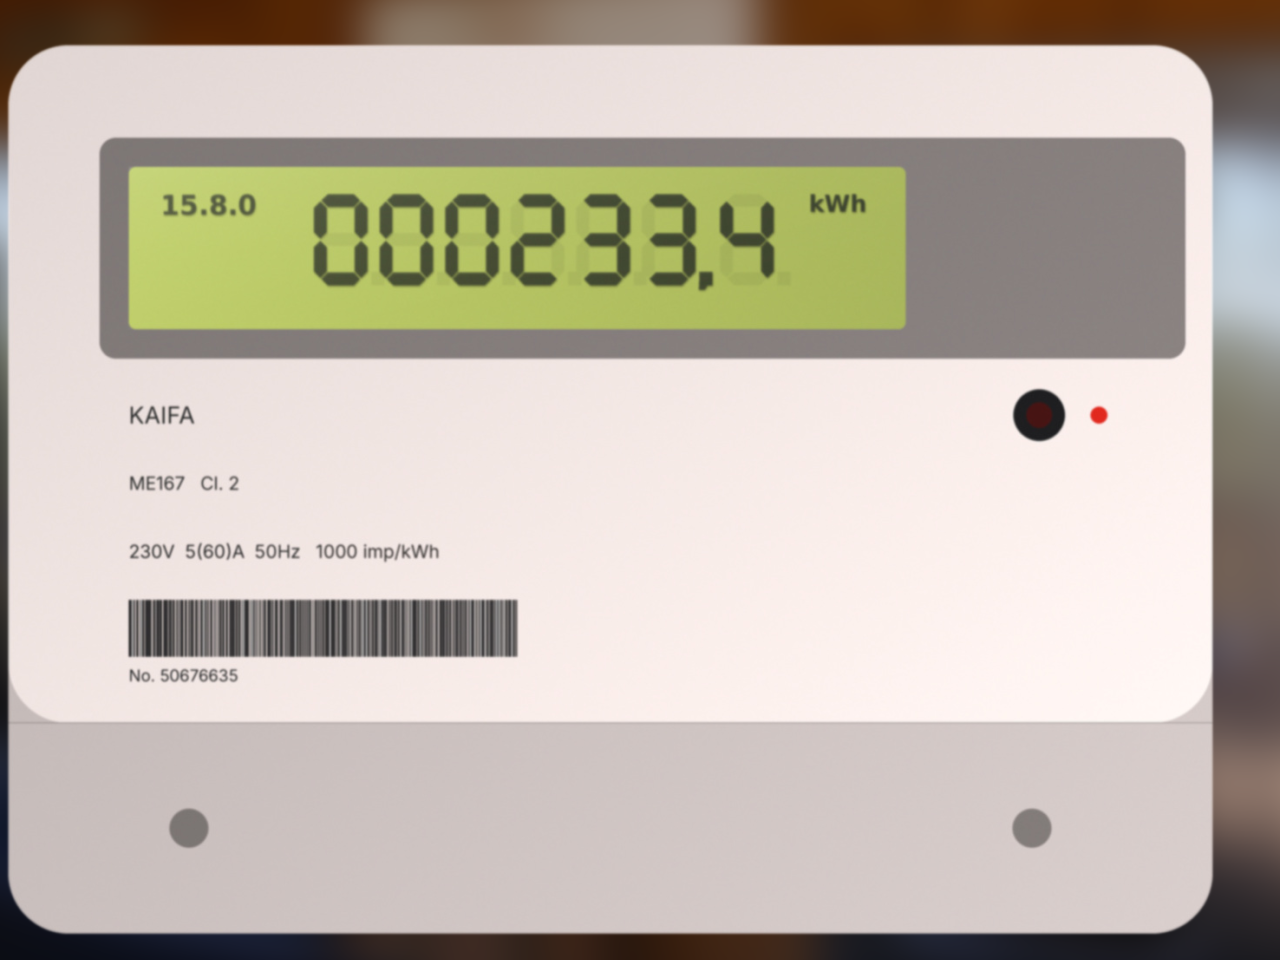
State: 233.4 kWh
